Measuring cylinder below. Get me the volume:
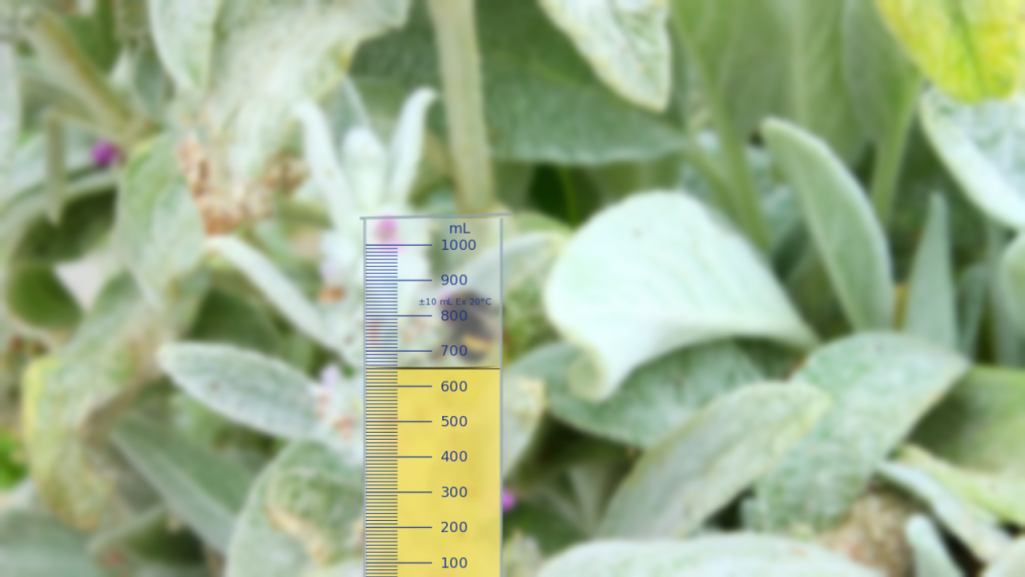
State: 650 mL
